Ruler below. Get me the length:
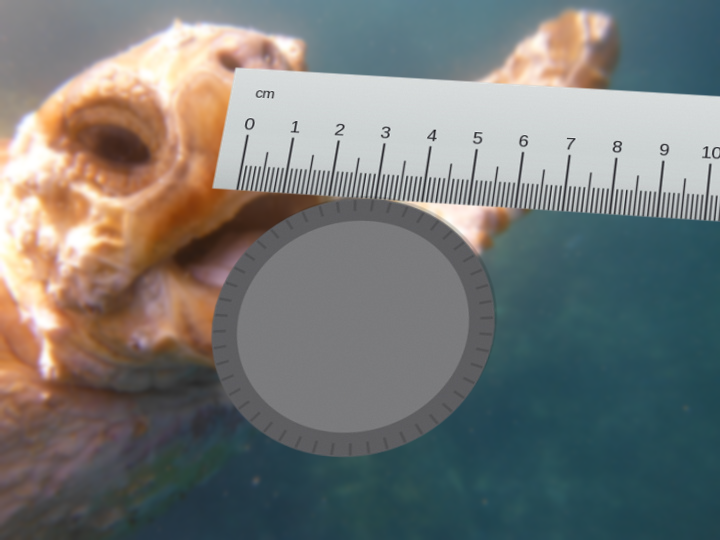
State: 5.9 cm
